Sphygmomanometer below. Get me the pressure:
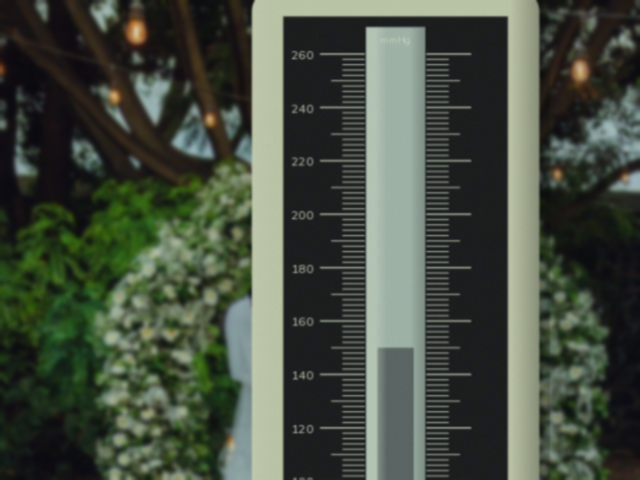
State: 150 mmHg
